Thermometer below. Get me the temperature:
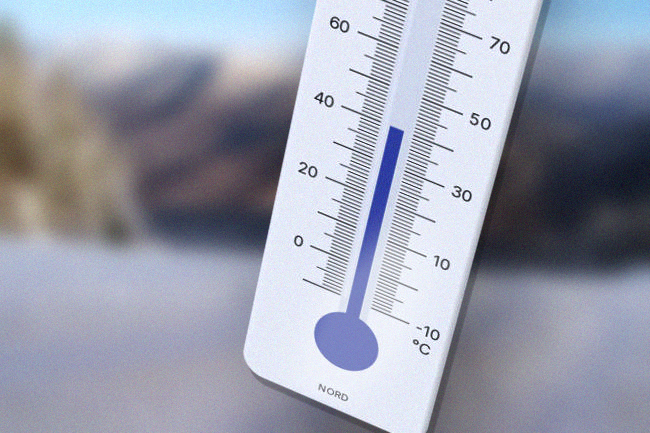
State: 40 °C
